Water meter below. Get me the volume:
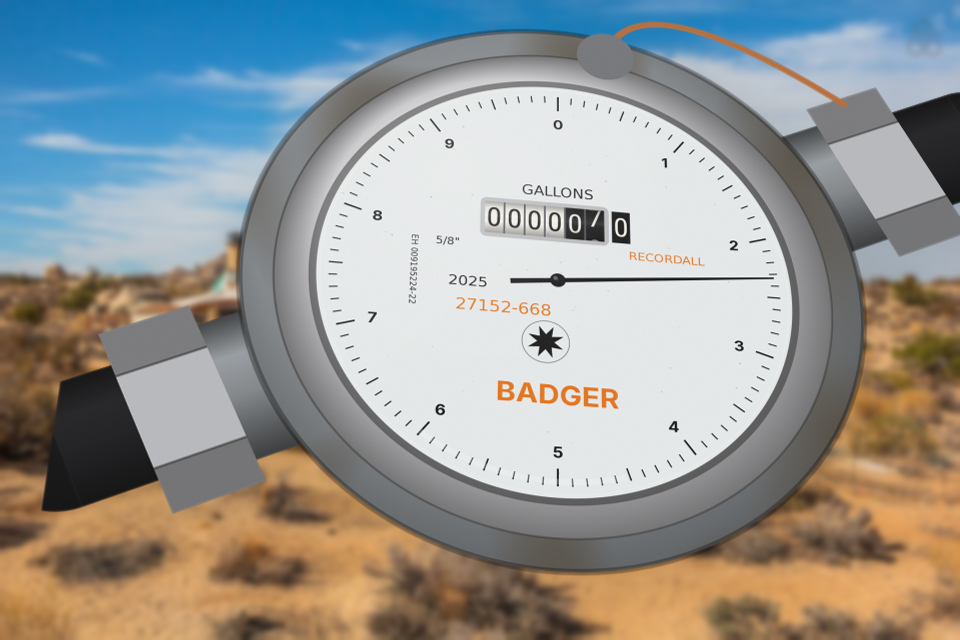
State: 72.3 gal
